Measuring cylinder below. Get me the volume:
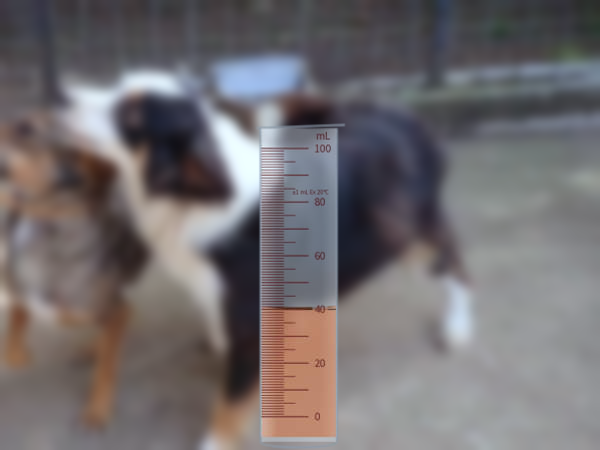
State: 40 mL
